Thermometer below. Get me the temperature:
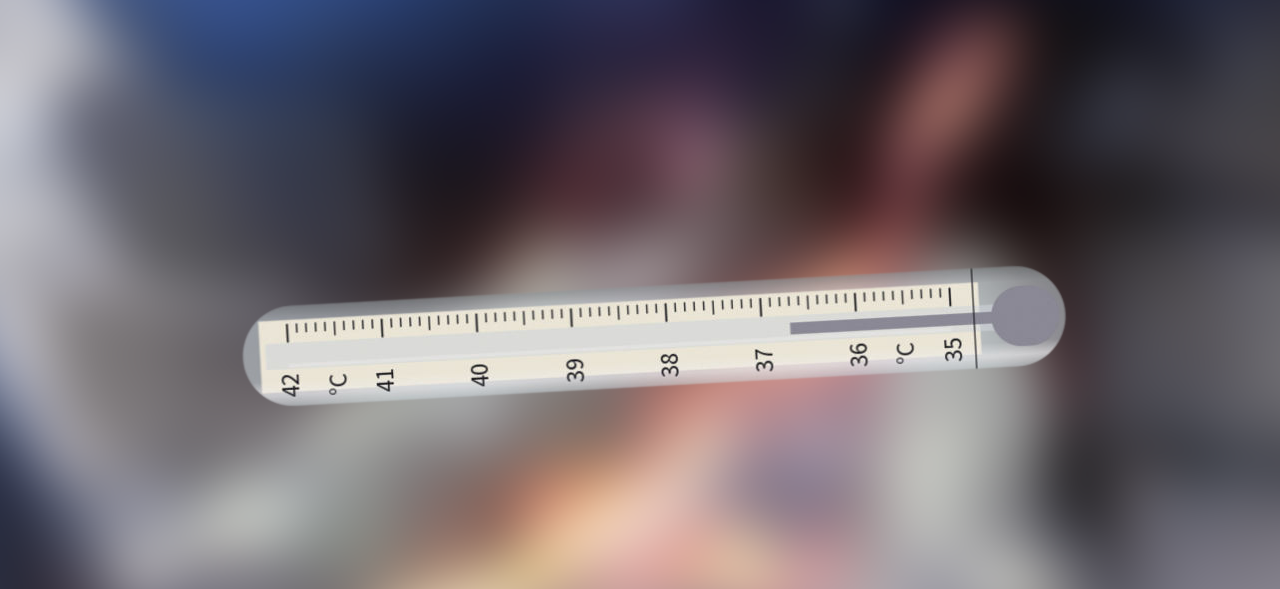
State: 36.7 °C
